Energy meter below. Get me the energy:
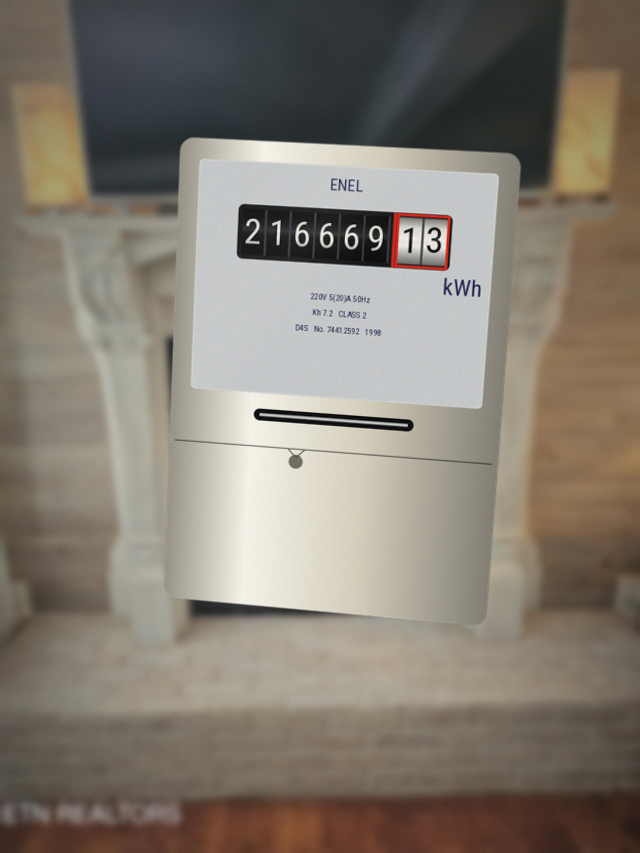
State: 216669.13 kWh
